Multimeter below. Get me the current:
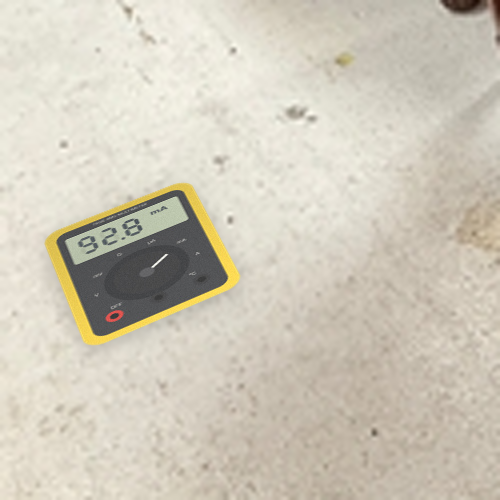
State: 92.8 mA
